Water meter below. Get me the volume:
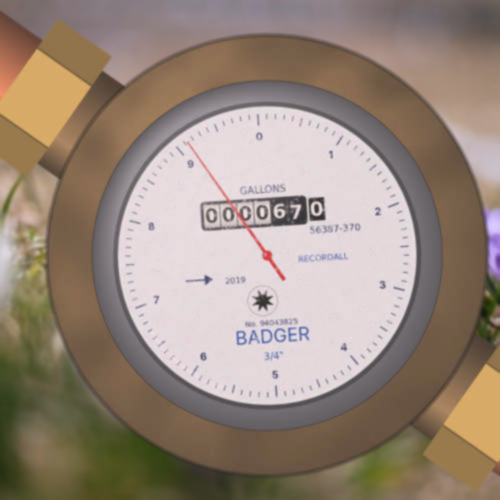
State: 669.1 gal
